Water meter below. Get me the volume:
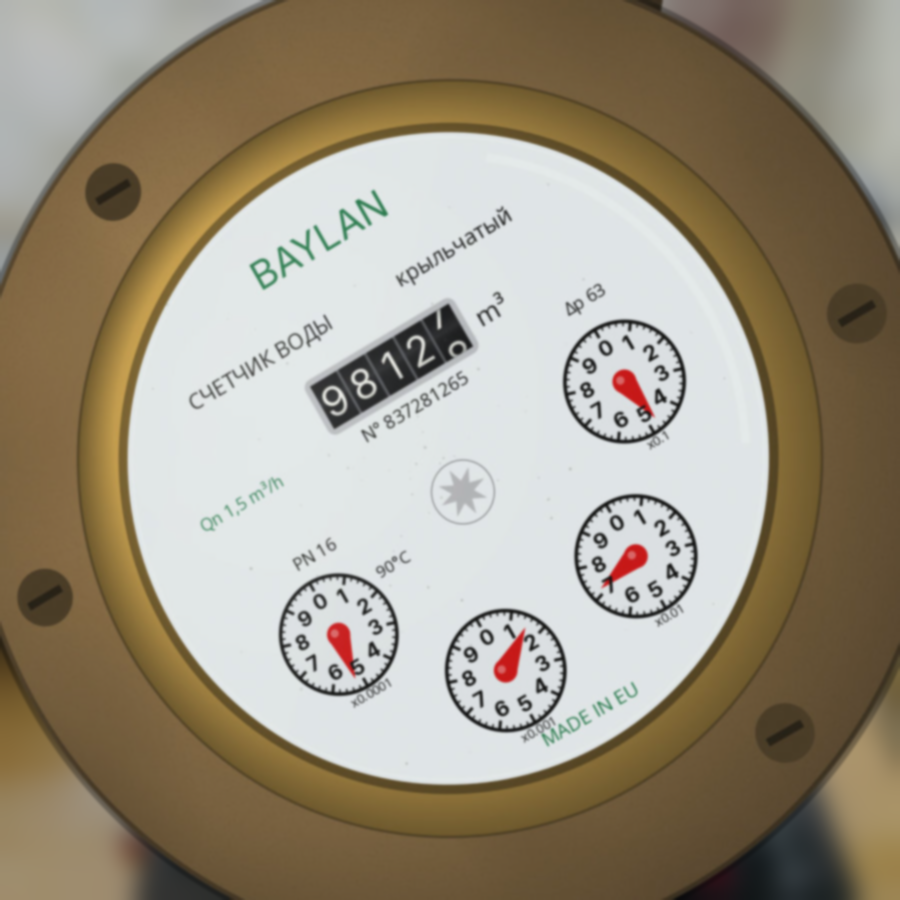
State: 98127.4715 m³
